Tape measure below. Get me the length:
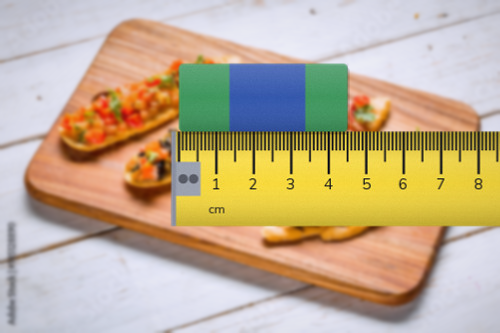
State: 4.5 cm
